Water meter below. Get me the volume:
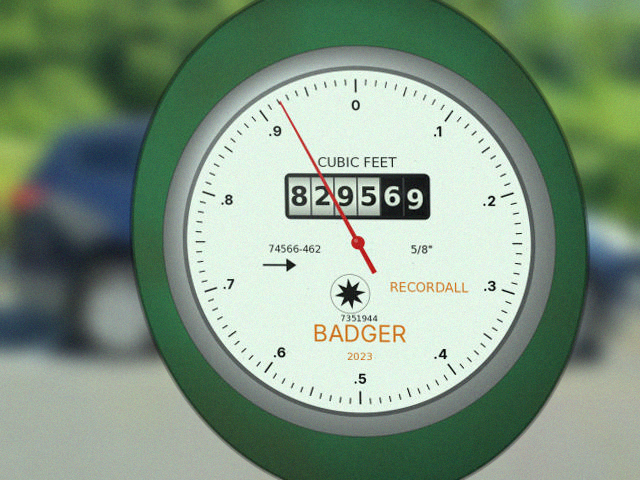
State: 829568.92 ft³
